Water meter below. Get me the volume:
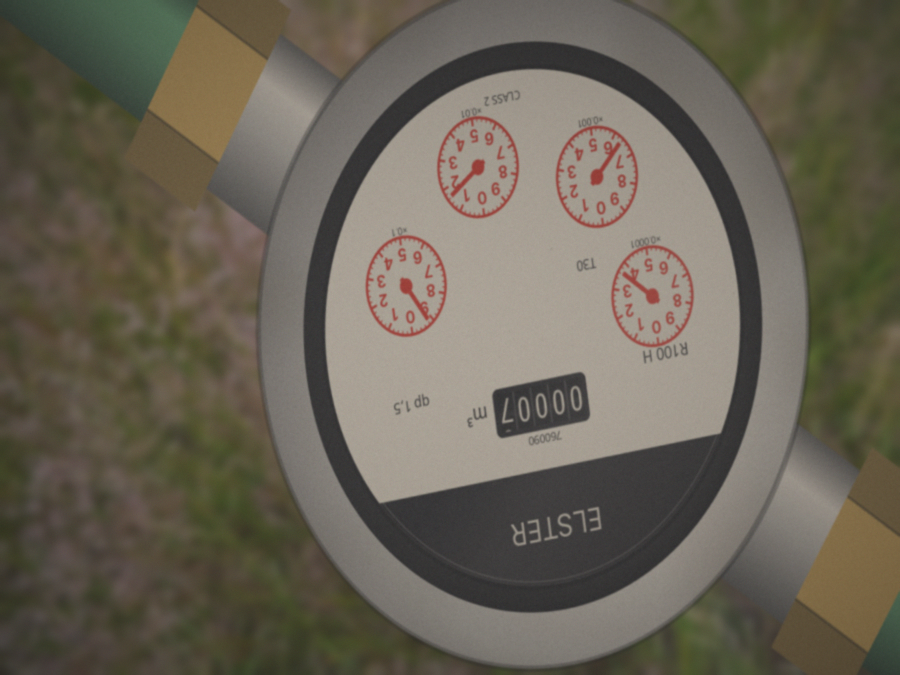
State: 6.9163 m³
